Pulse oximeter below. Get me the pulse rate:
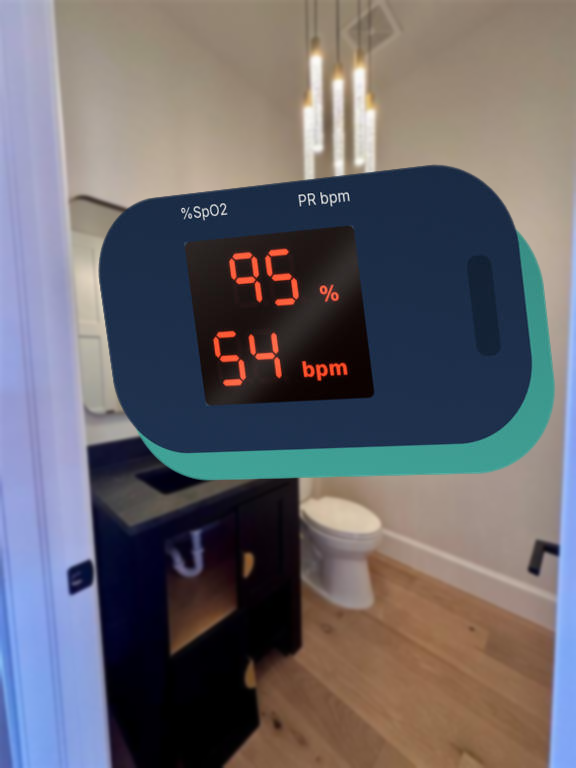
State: 54 bpm
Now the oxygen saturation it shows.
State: 95 %
